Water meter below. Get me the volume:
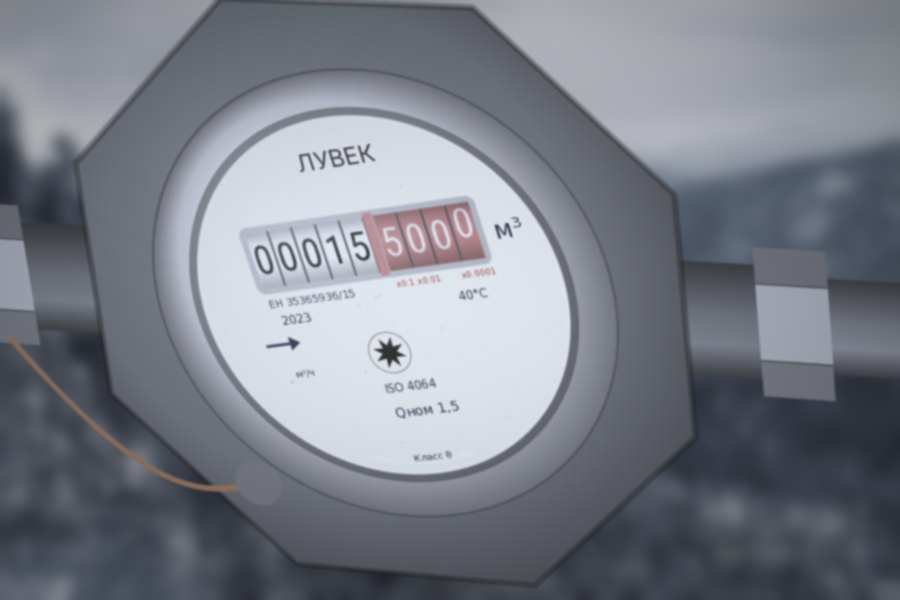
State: 15.5000 m³
